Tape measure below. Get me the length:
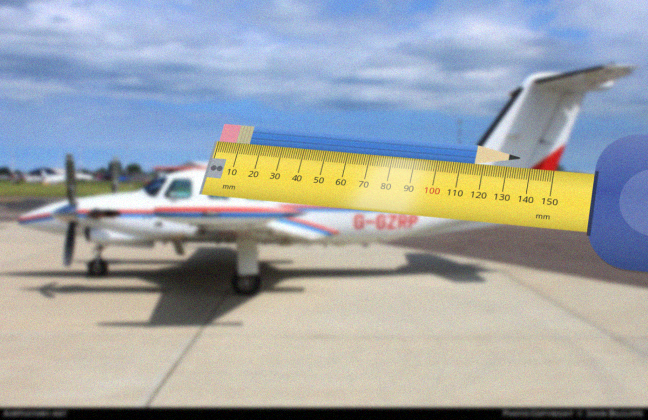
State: 135 mm
